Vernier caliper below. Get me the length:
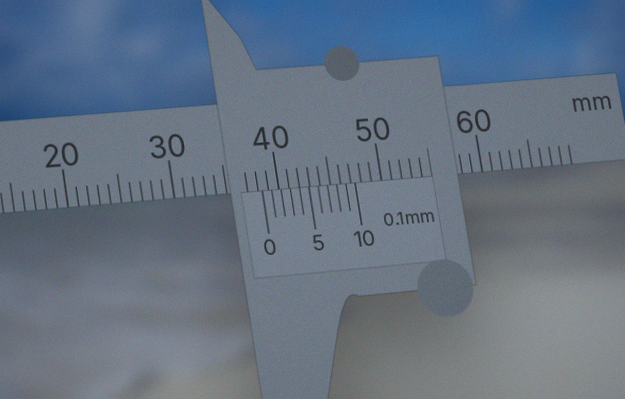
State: 38.4 mm
